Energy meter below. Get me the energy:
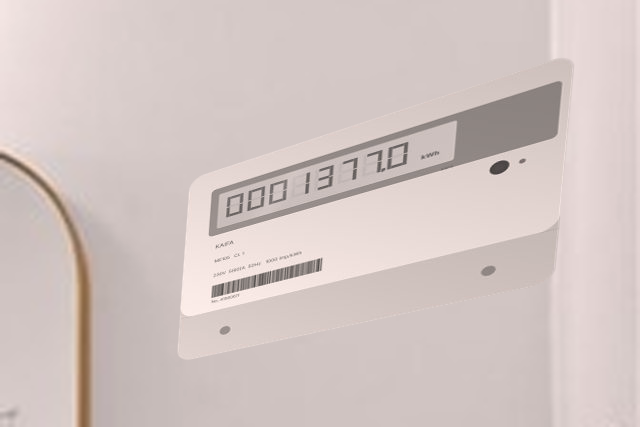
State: 1377.0 kWh
